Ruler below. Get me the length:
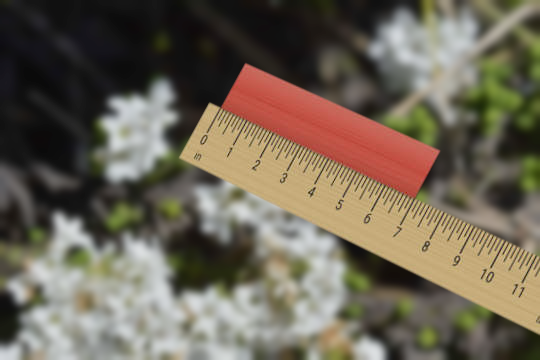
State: 7 in
